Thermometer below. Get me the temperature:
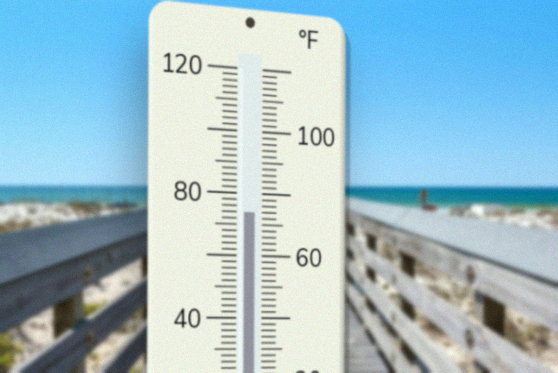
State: 74 °F
